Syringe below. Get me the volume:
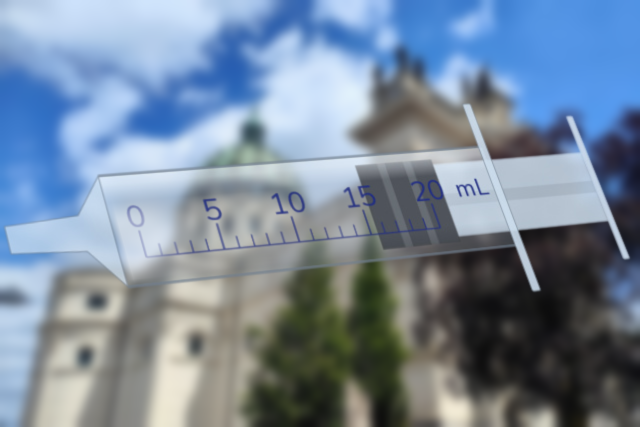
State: 15.5 mL
